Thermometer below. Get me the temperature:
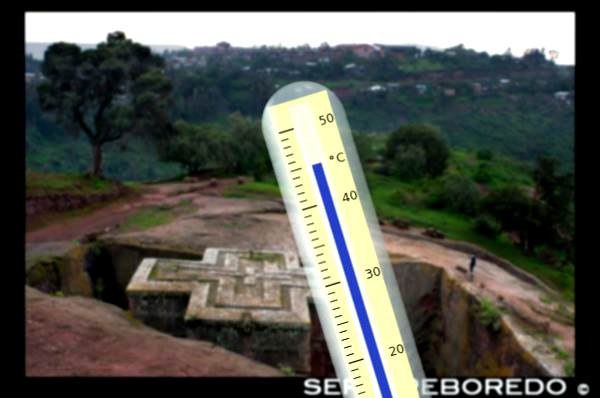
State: 45 °C
